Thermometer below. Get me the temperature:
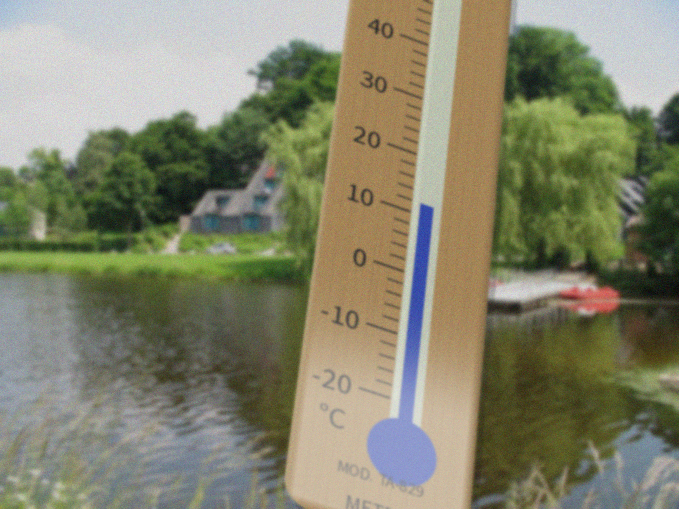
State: 12 °C
